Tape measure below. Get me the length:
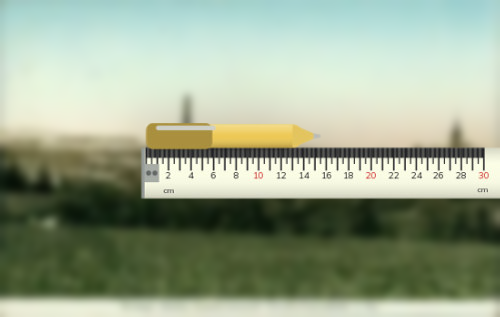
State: 15.5 cm
